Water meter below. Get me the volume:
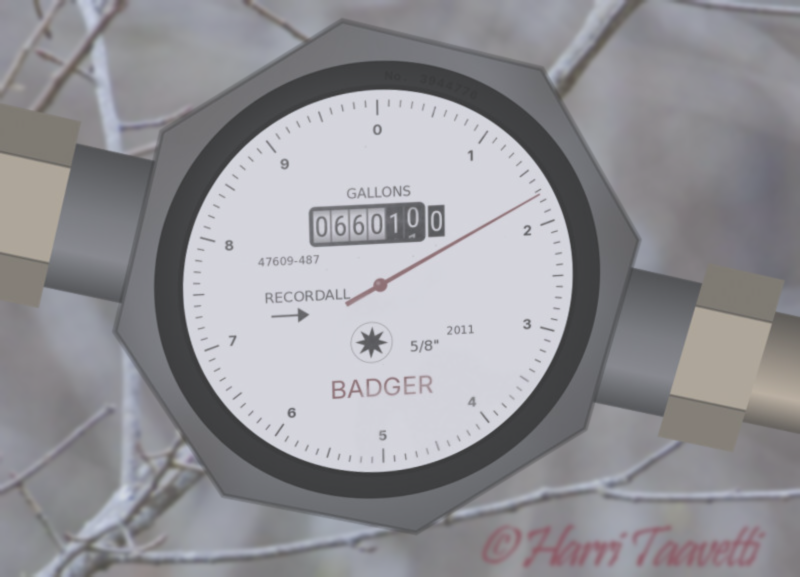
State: 660101.7 gal
